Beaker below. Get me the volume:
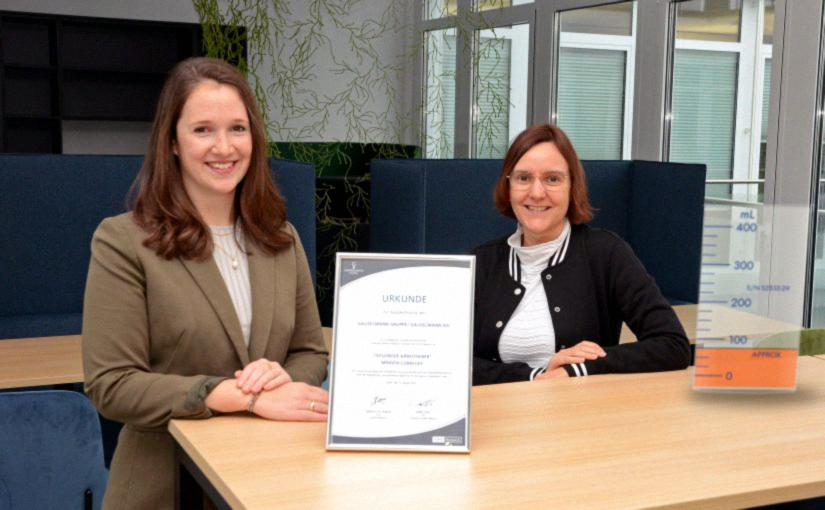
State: 75 mL
